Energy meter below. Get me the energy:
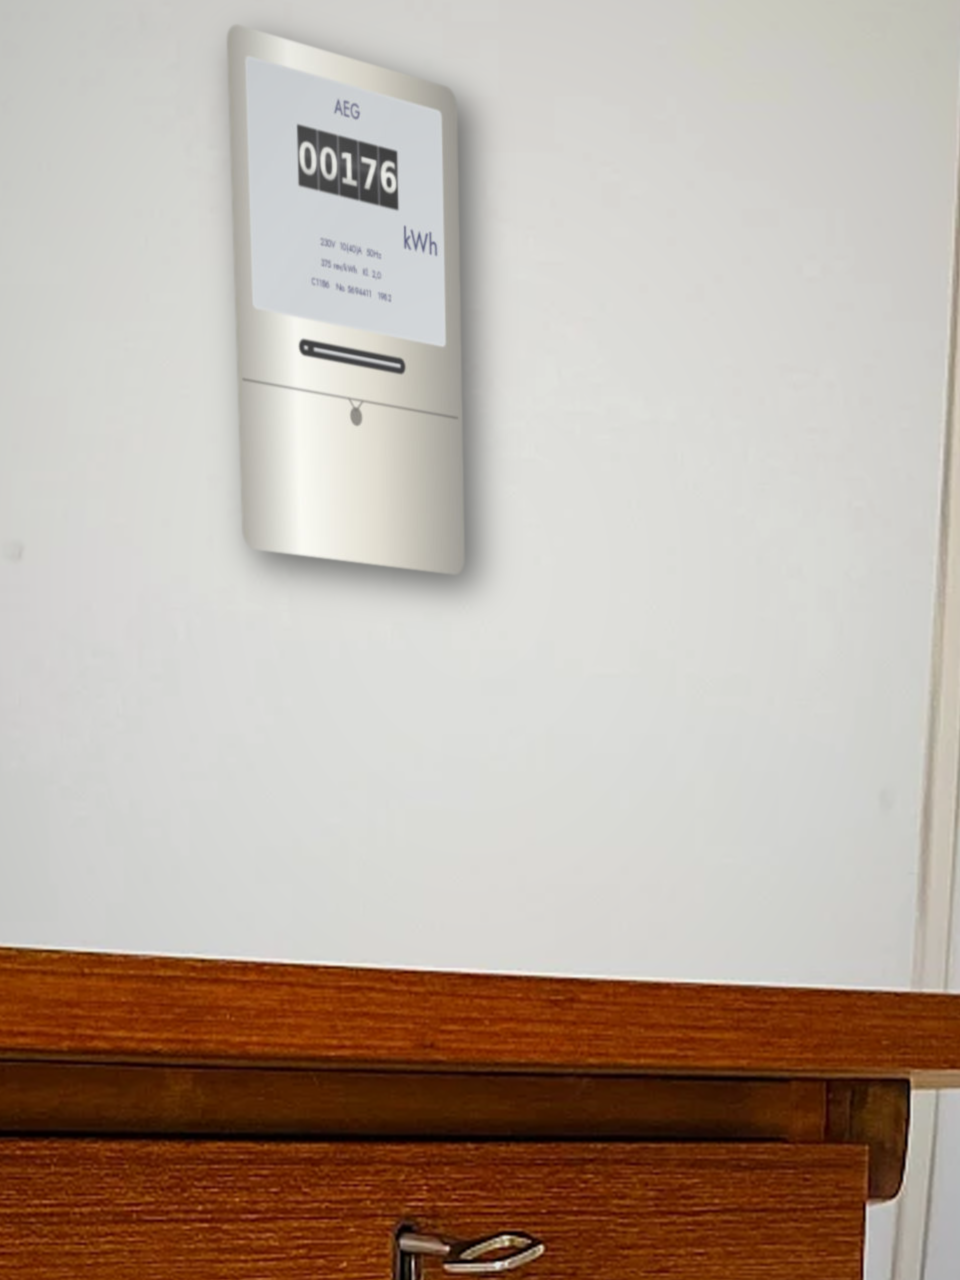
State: 176 kWh
